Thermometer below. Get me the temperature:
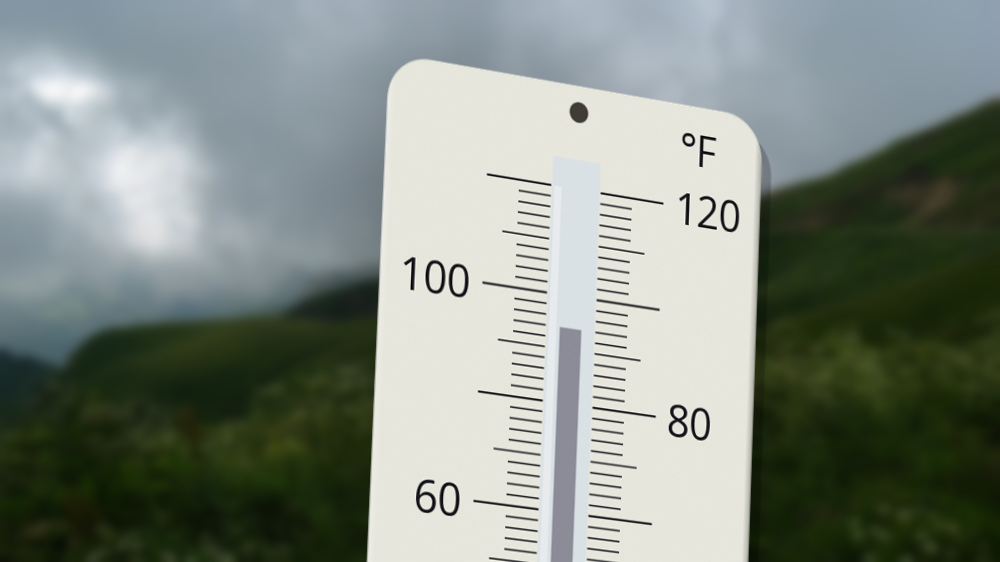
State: 94 °F
